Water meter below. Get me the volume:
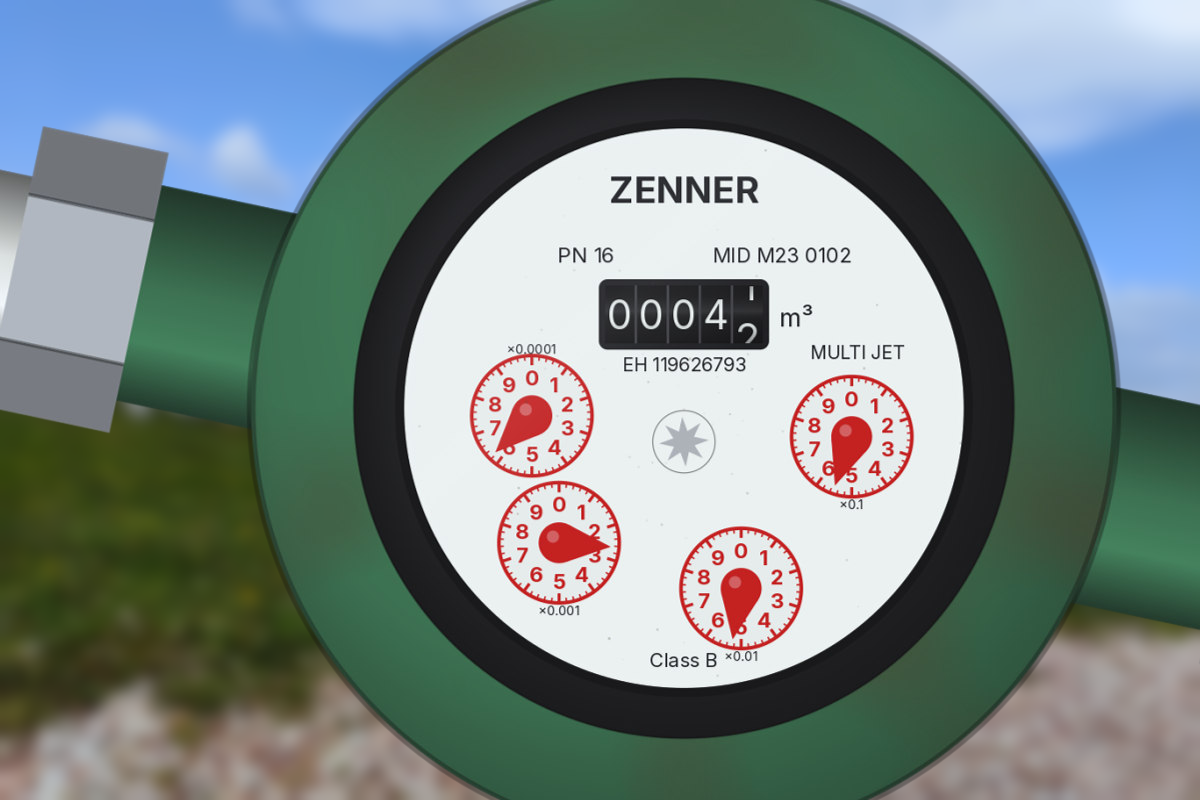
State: 41.5526 m³
